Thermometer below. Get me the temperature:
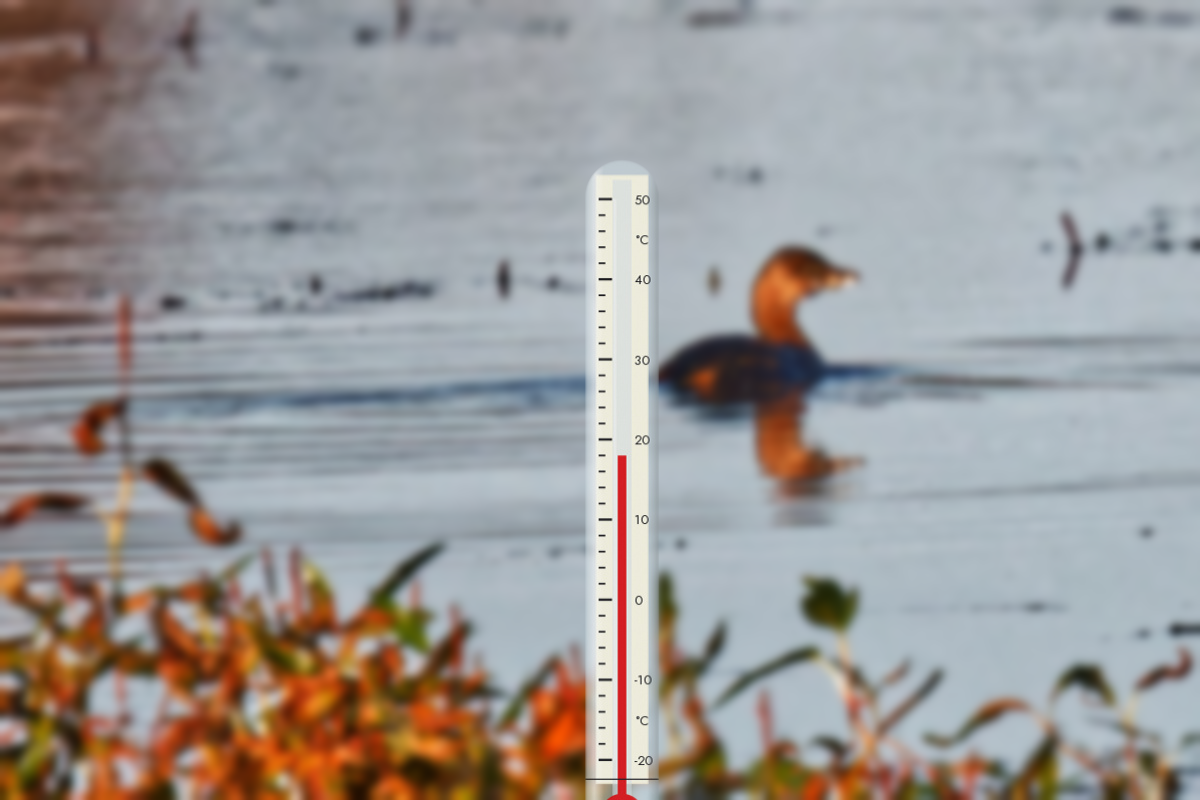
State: 18 °C
